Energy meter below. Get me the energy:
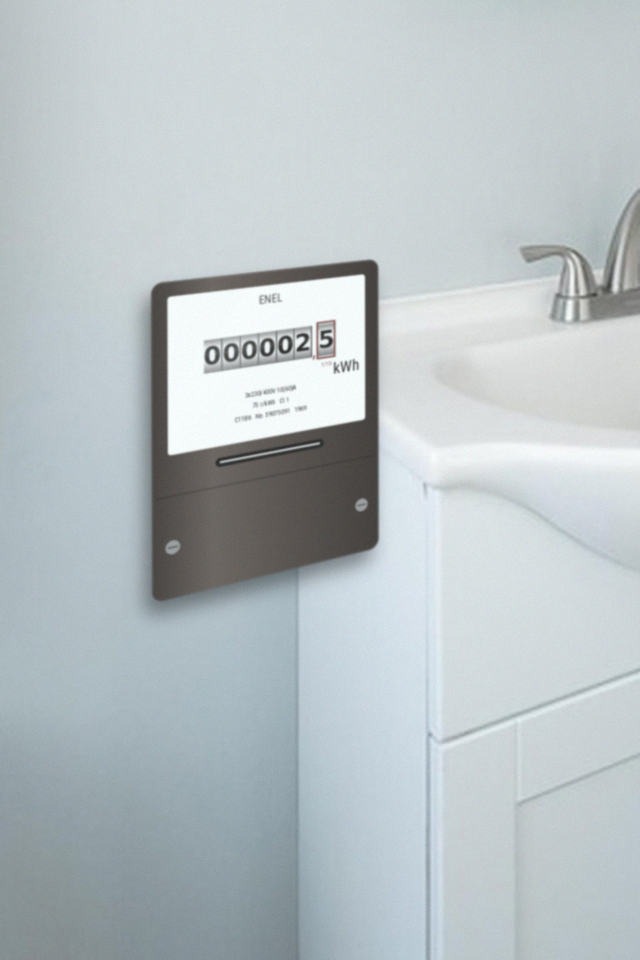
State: 2.5 kWh
